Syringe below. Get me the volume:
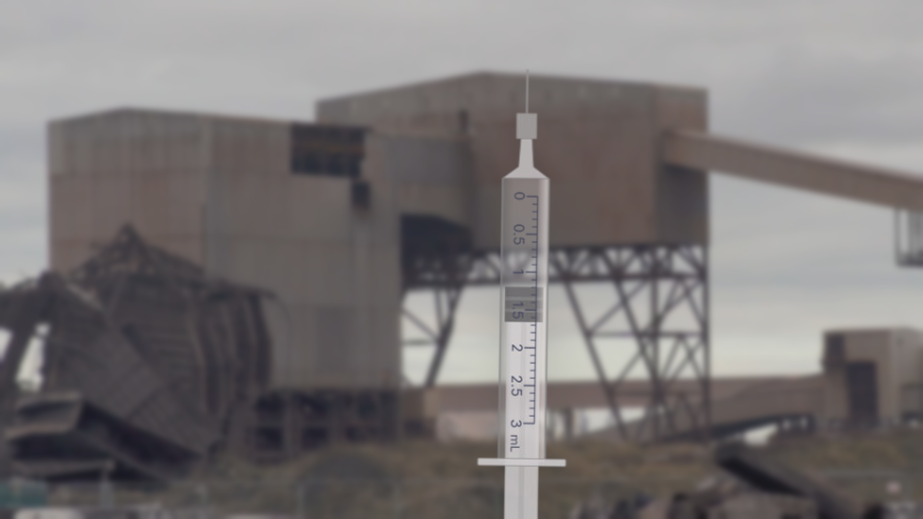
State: 1.2 mL
